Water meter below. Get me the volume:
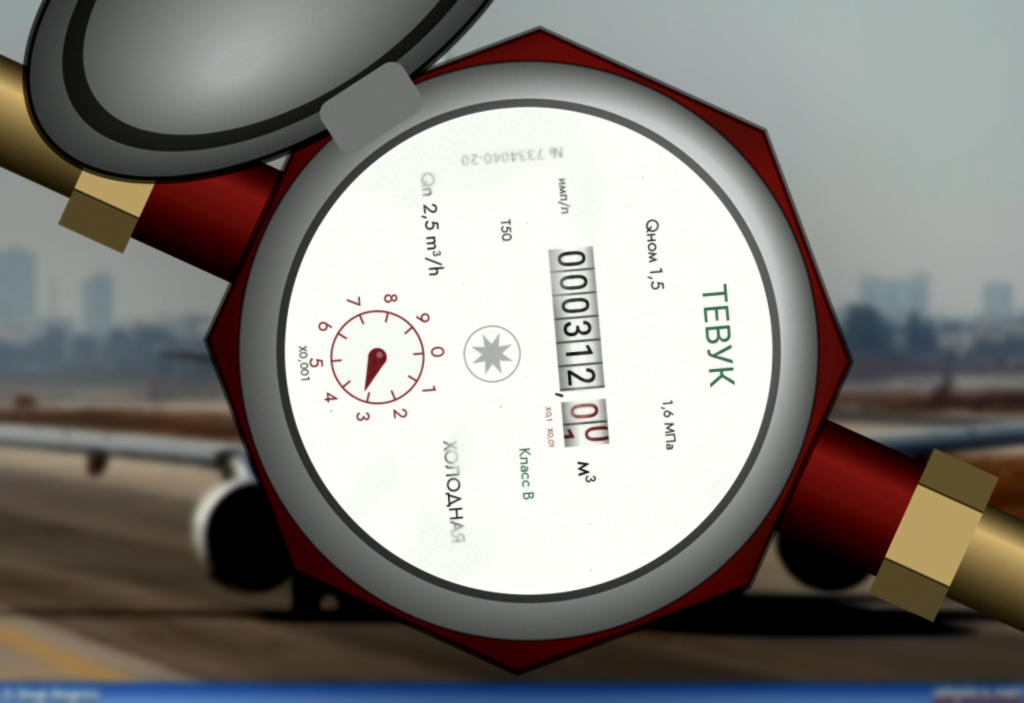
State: 312.003 m³
